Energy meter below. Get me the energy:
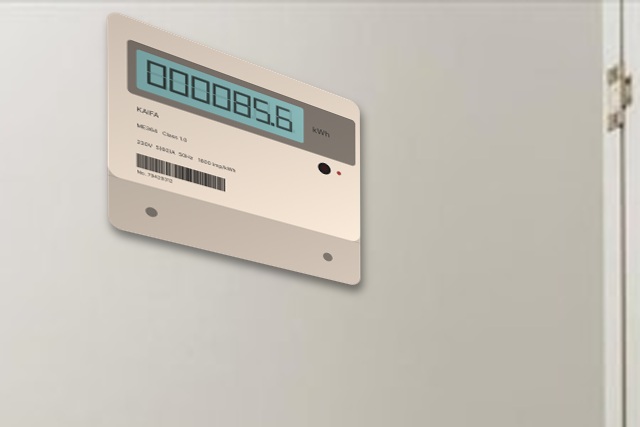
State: 85.6 kWh
